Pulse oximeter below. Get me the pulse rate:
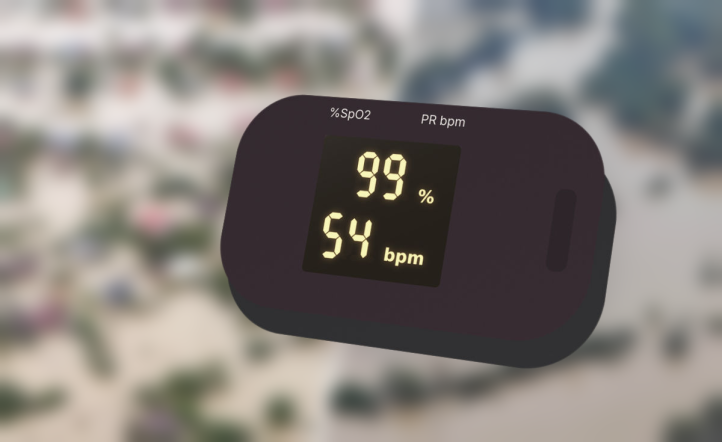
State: 54 bpm
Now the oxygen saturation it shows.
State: 99 %
